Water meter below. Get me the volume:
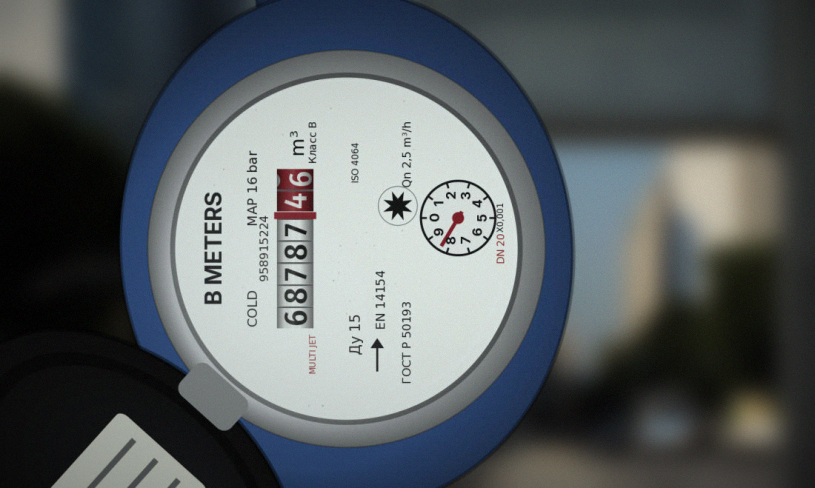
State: 68787.458 m³
